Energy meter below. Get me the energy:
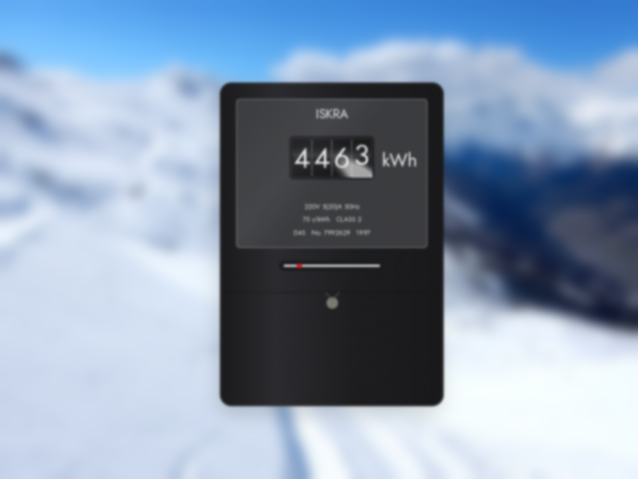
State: 4463 kWh
